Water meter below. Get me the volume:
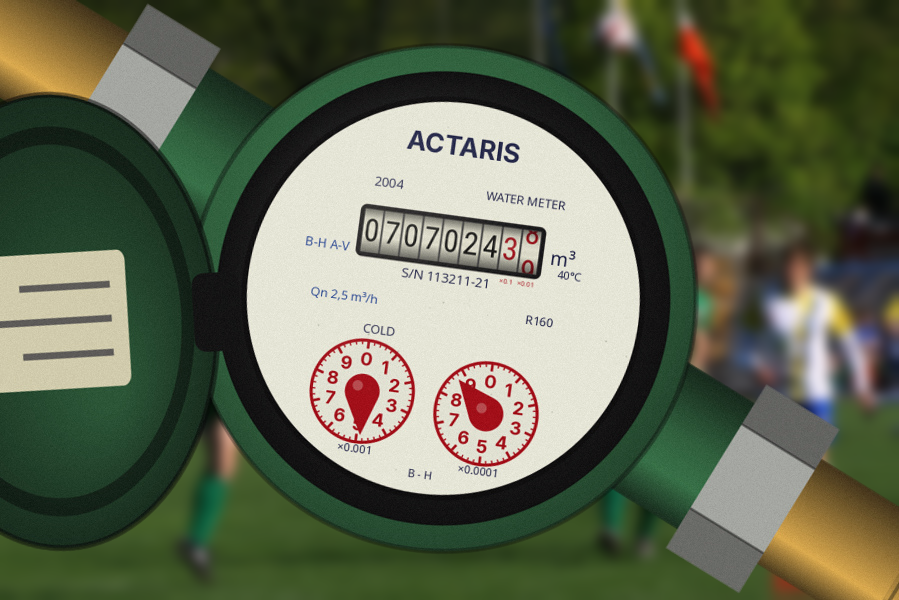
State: 707024.3848 m³
